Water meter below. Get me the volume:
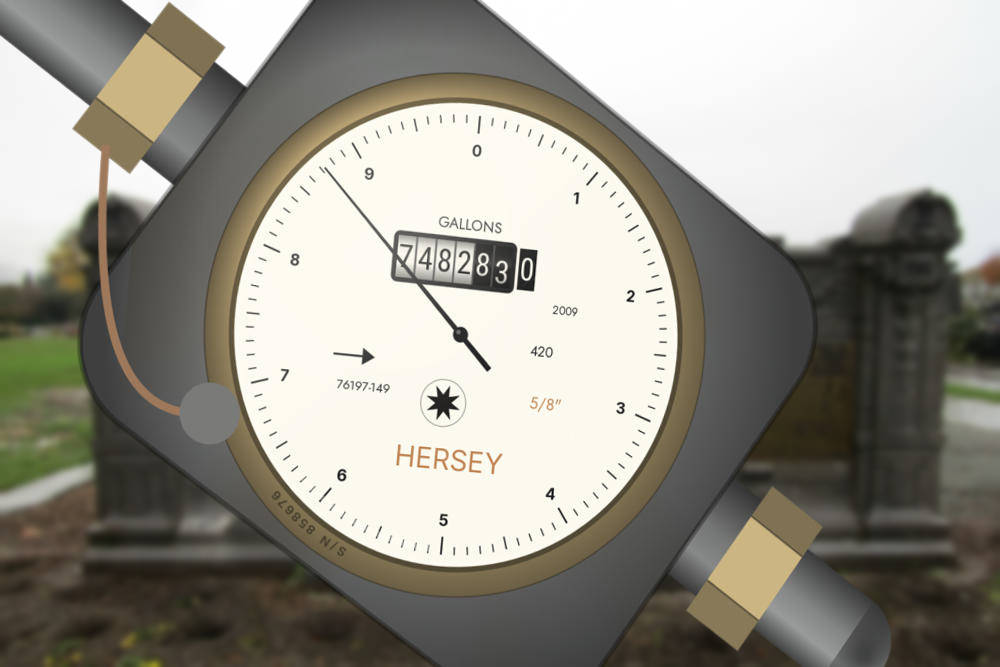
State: 7482828.7 gal
